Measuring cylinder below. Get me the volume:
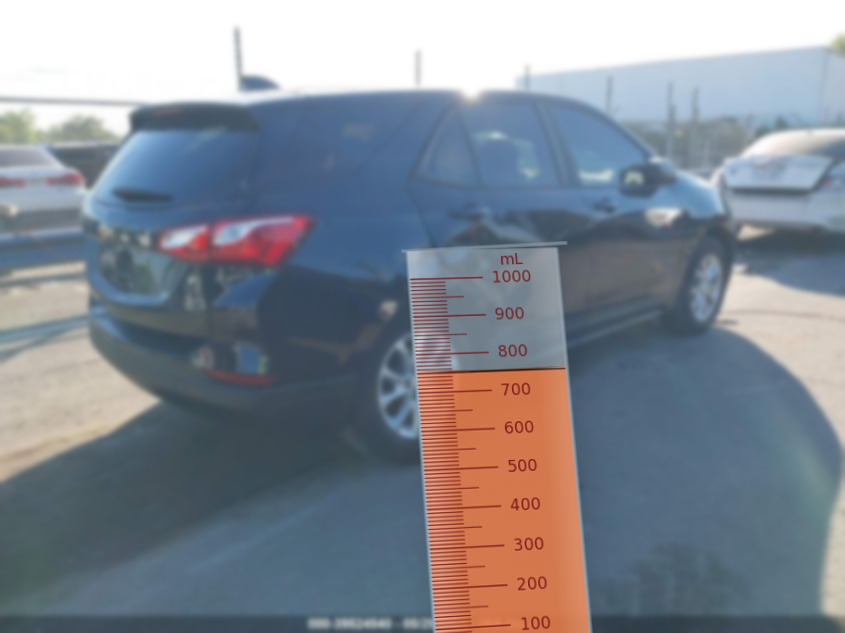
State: 750 mL
